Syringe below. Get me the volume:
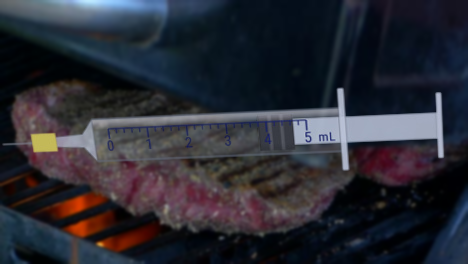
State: 3.8 mL
